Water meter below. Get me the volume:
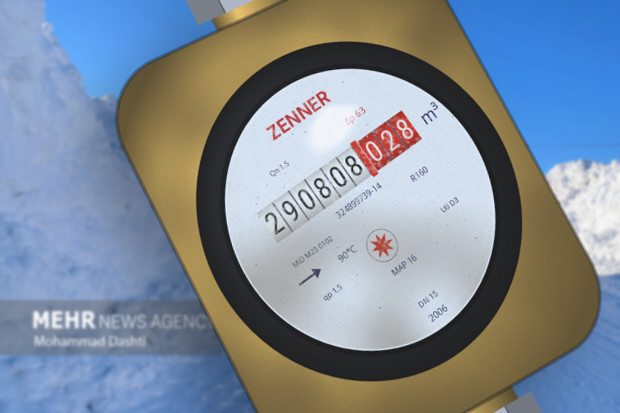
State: 290808.028 m³
